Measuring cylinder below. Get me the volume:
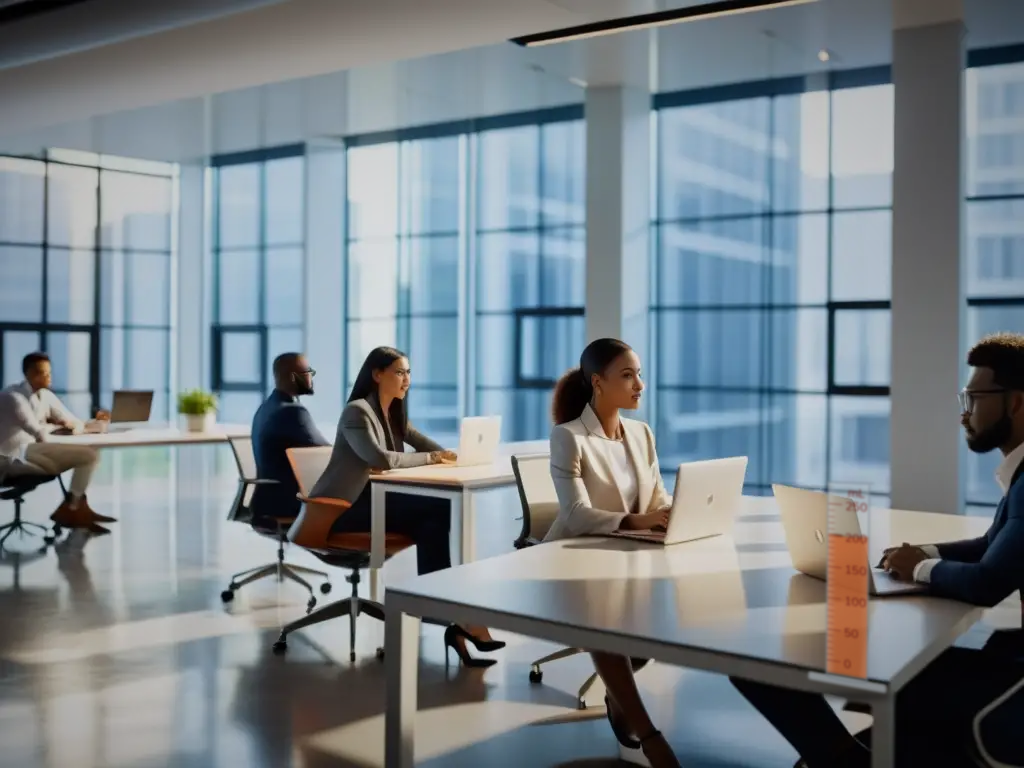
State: 200 mL
